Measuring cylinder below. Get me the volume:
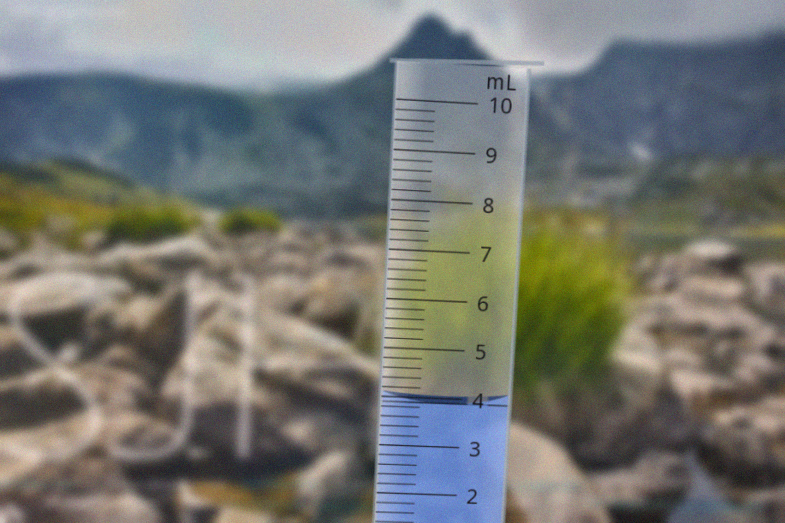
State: 3.9 mL
